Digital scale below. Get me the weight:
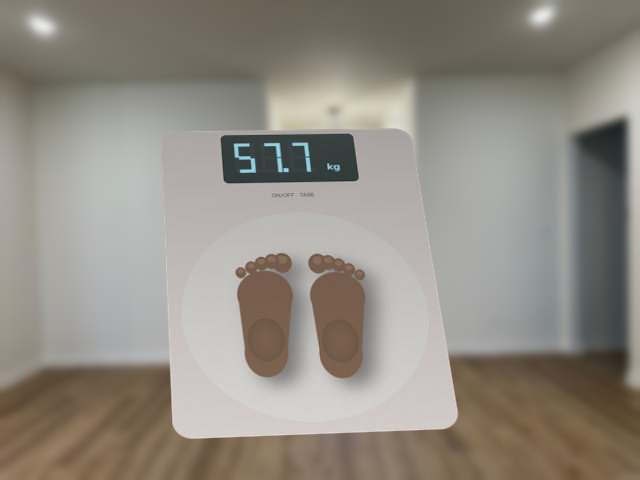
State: 57.7 kg
